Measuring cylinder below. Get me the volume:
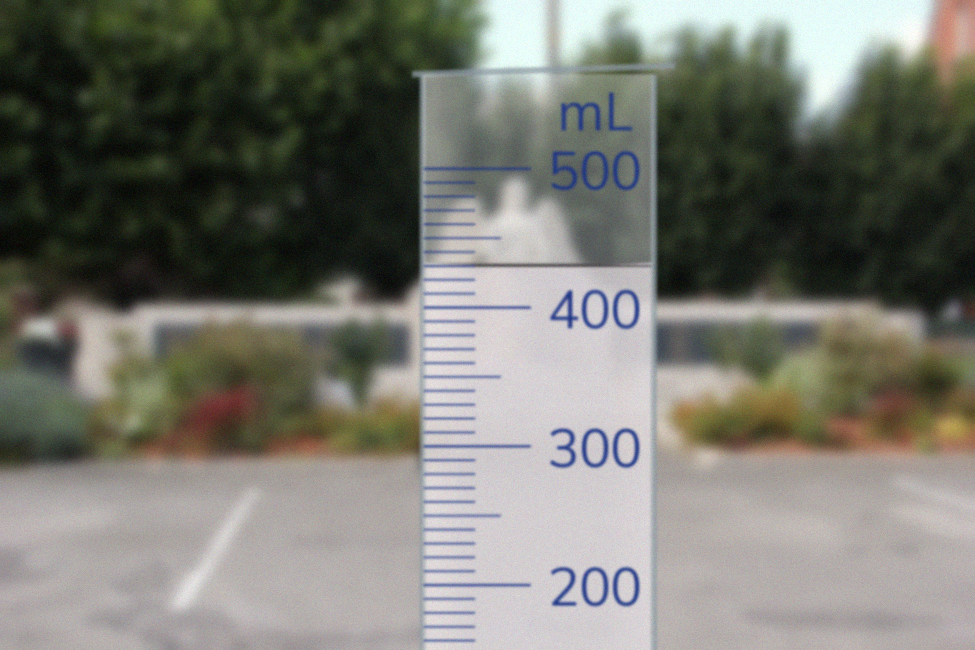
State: 430 mL
